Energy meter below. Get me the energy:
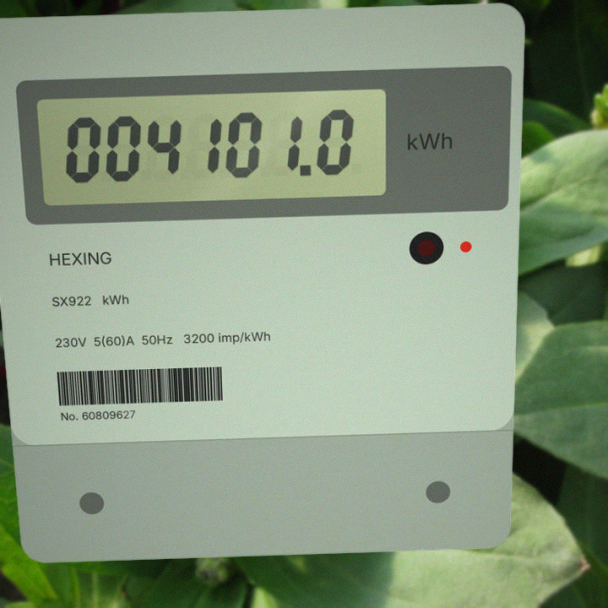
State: 4101.0 kWh
